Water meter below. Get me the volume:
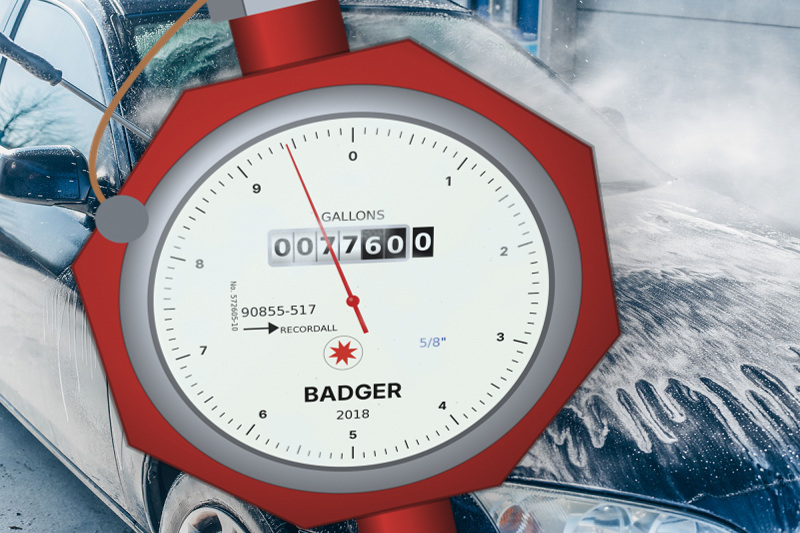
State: 77599.4 gal
